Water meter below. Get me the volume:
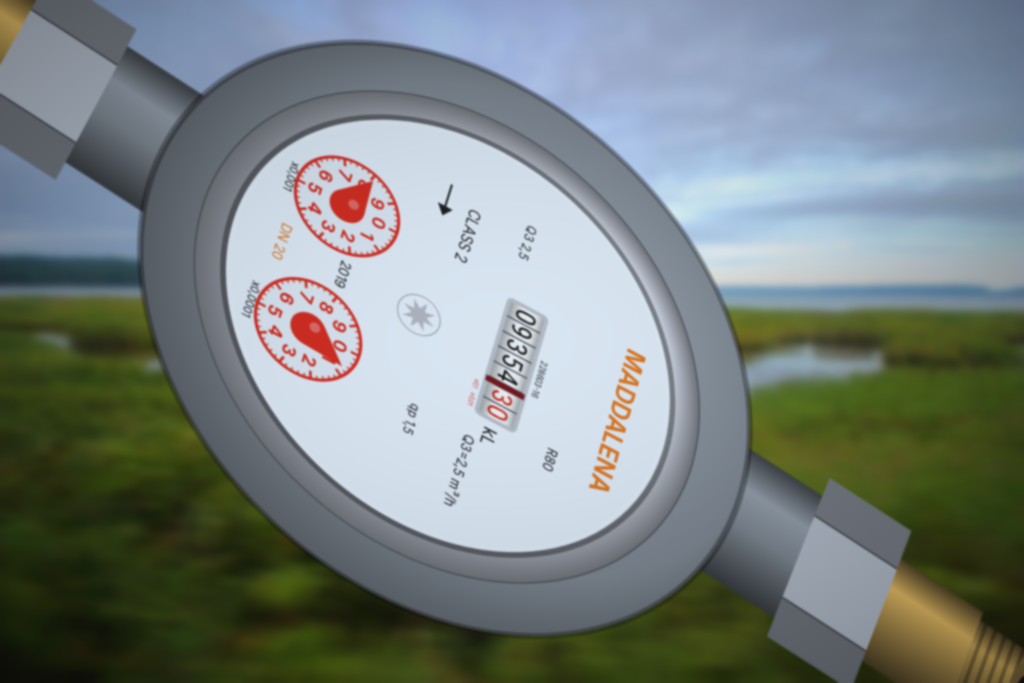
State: 9354.3080 kL
